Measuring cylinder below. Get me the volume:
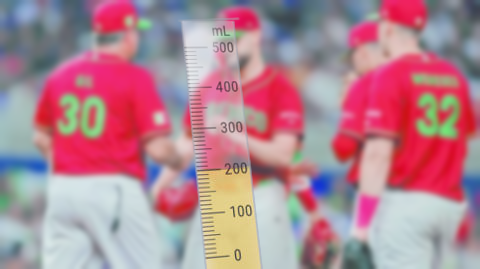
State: 200 mL
